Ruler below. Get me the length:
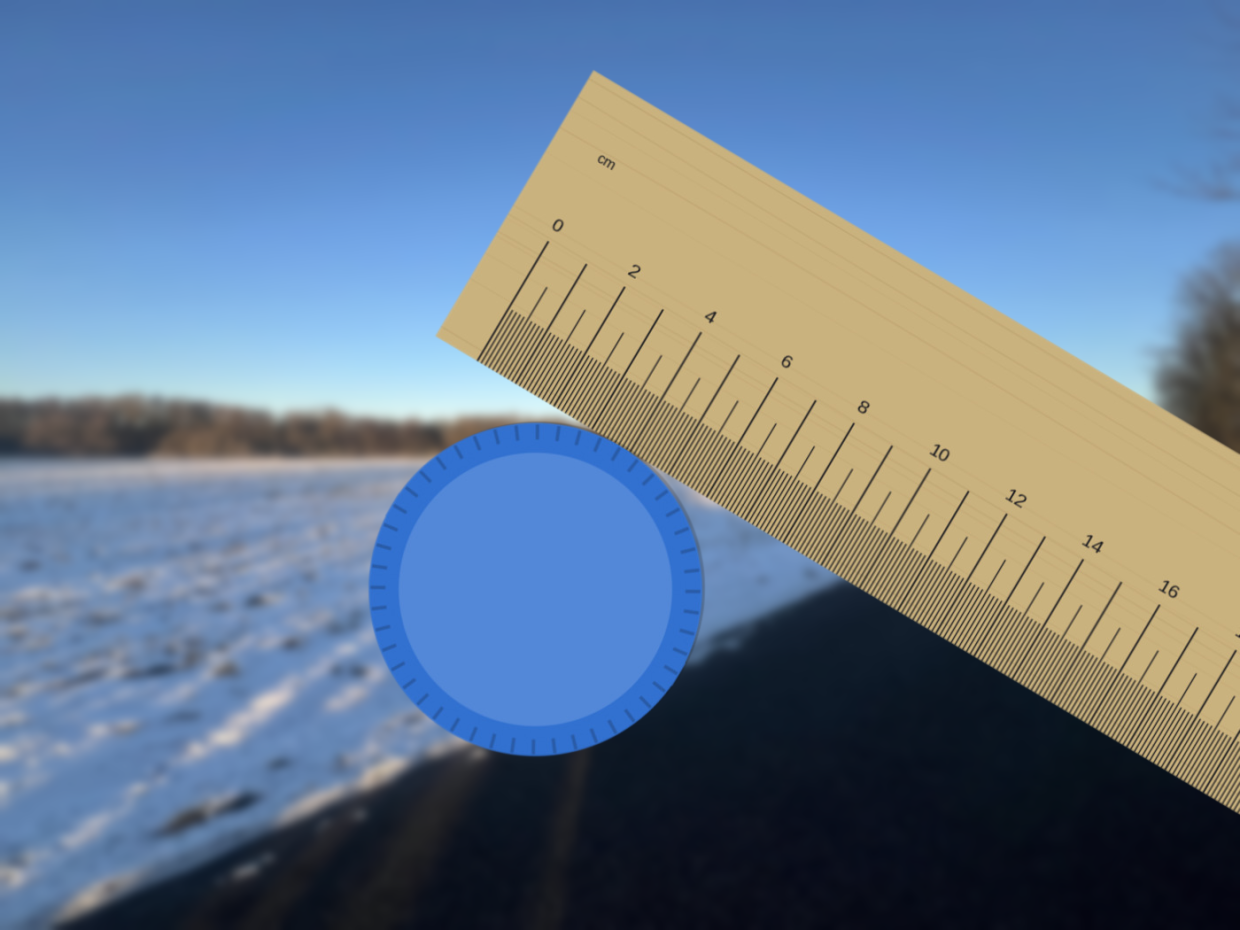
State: 7.5 cm
